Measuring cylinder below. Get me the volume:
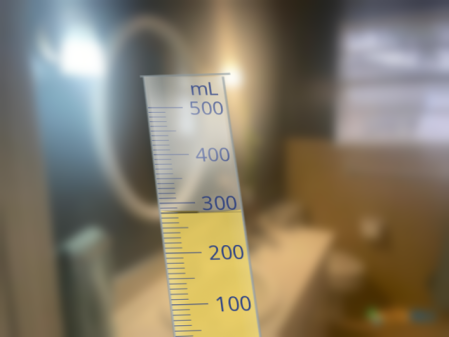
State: 280 mL
